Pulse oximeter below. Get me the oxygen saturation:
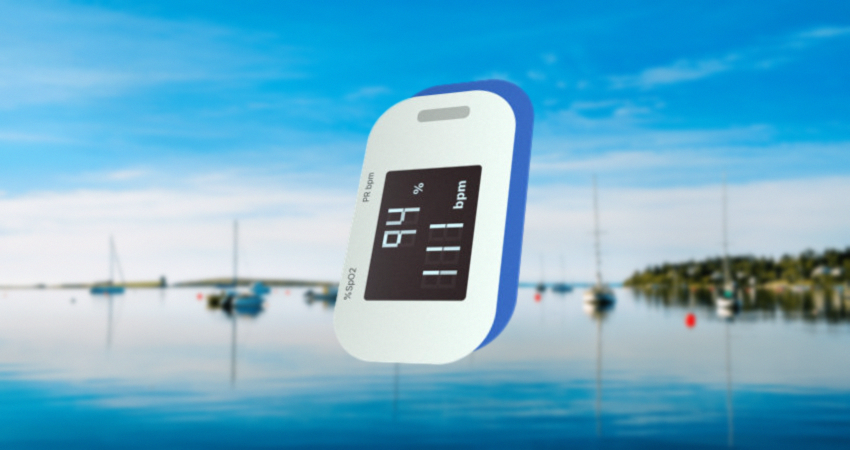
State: 94 %
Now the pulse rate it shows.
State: 111 bpm
